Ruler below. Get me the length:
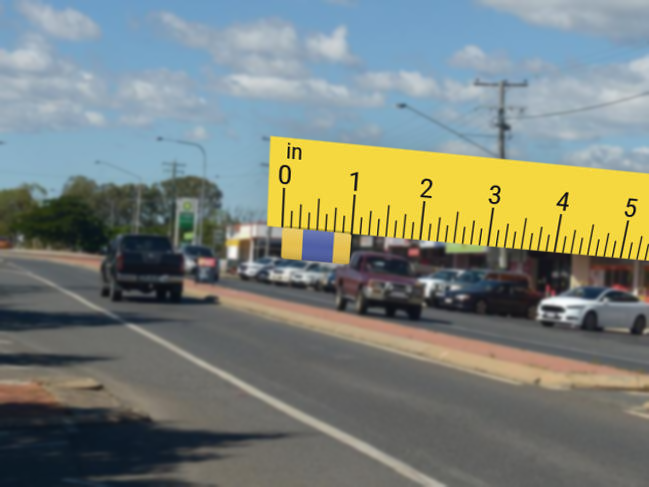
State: 1 in
